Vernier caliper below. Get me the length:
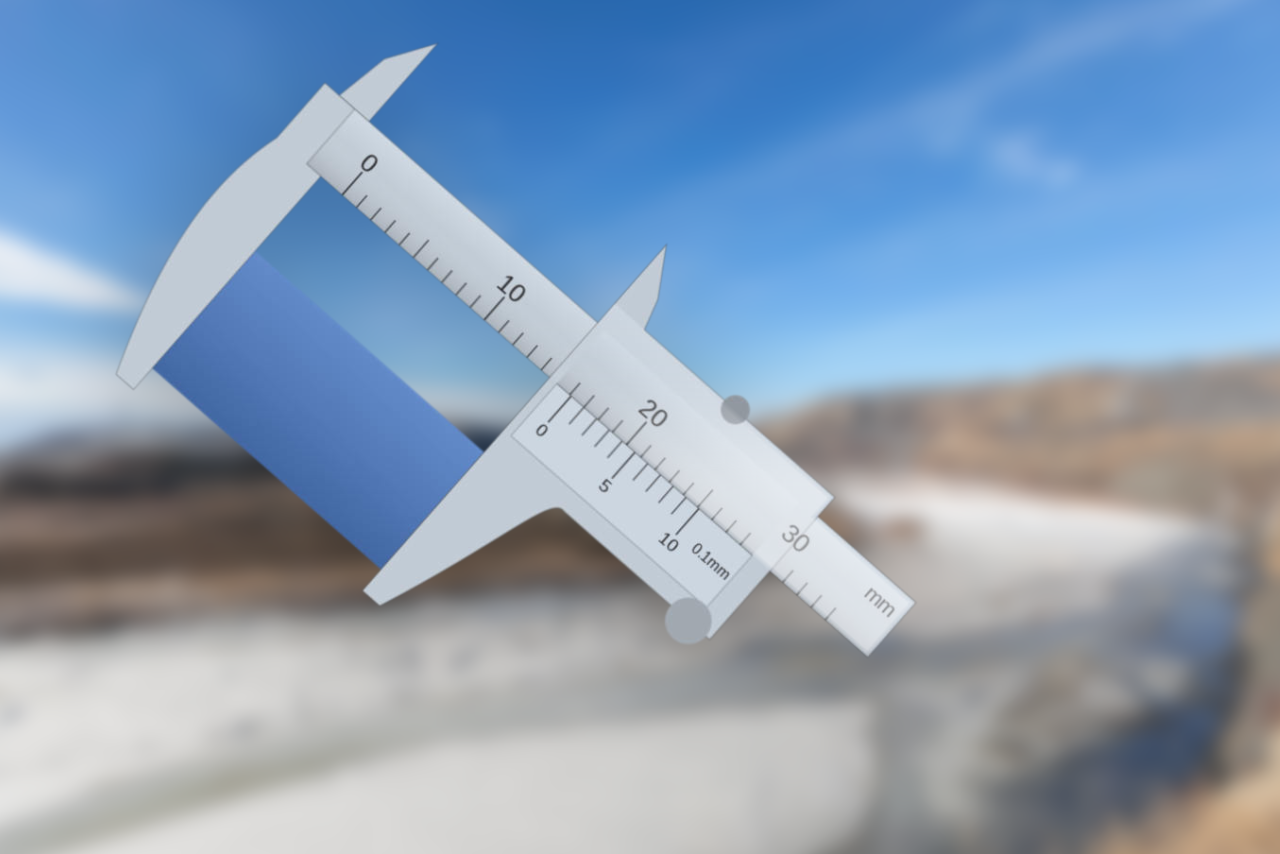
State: 16.1 mm
